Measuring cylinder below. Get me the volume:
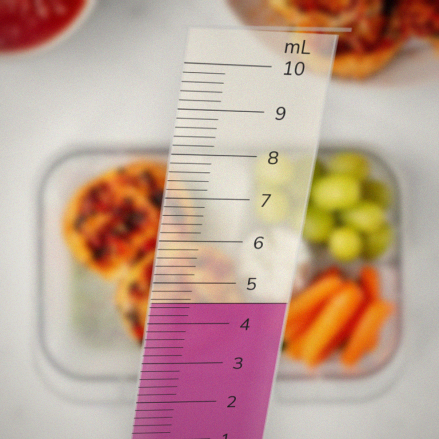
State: 4.5 mL
